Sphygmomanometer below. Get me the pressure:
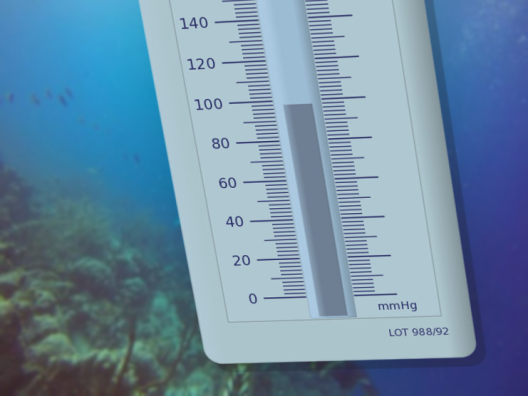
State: 98 mmHg
